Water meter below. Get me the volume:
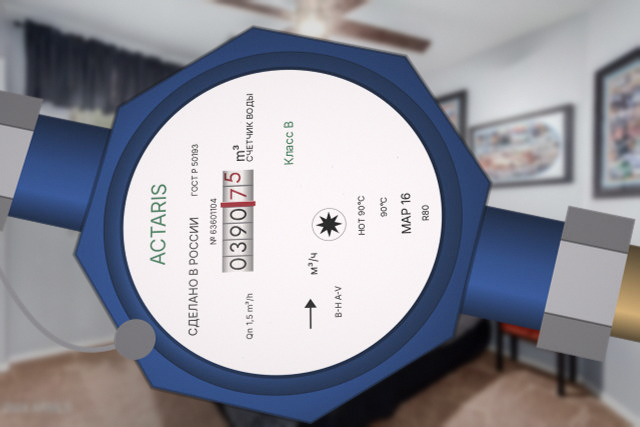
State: 390.75 m³
